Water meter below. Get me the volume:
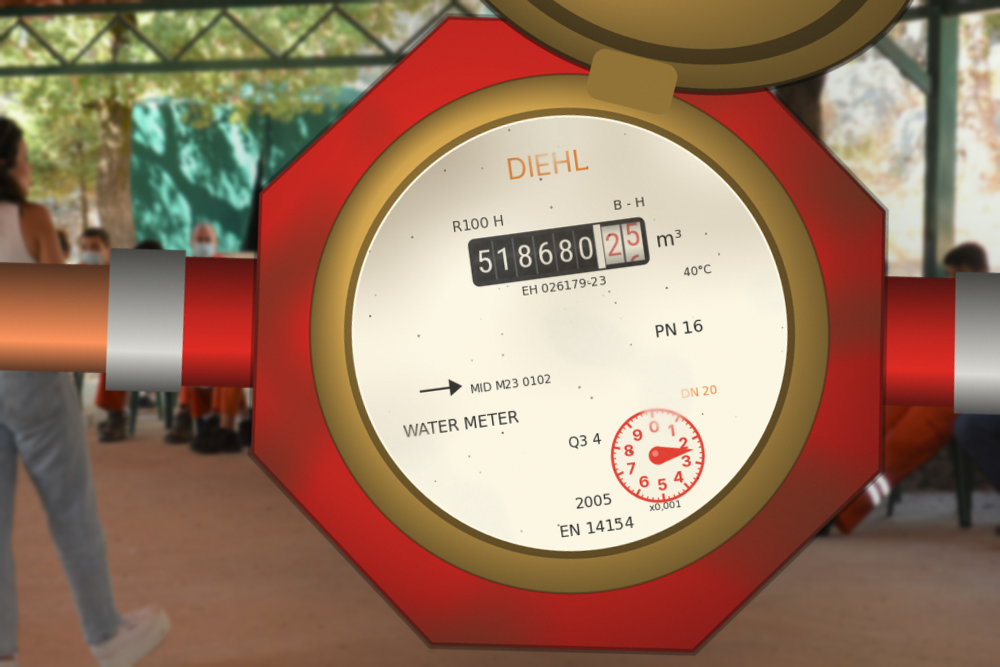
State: 518680.252 m³
